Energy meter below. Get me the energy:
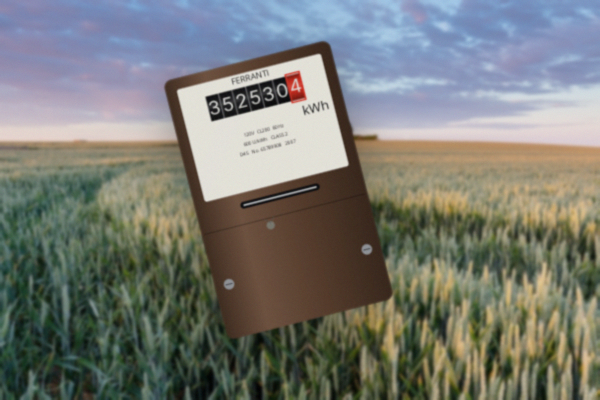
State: 352530.4 kWh
